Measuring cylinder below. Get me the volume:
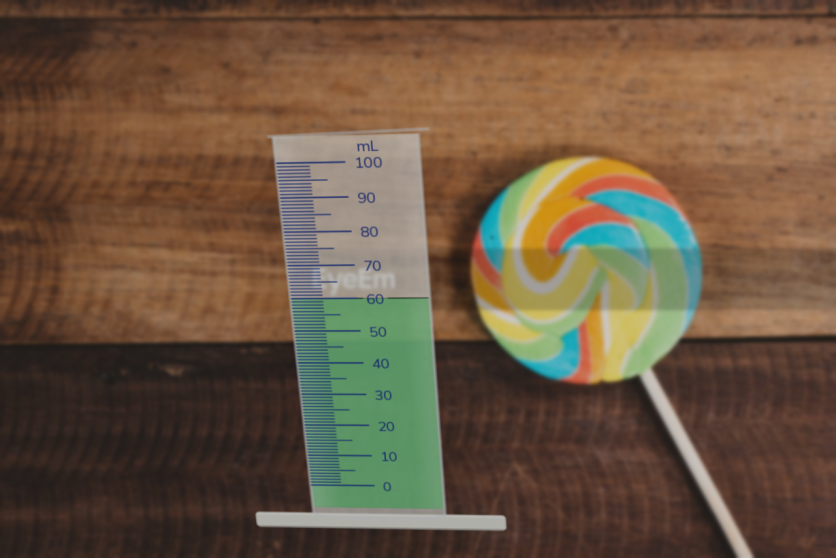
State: 60 mL
